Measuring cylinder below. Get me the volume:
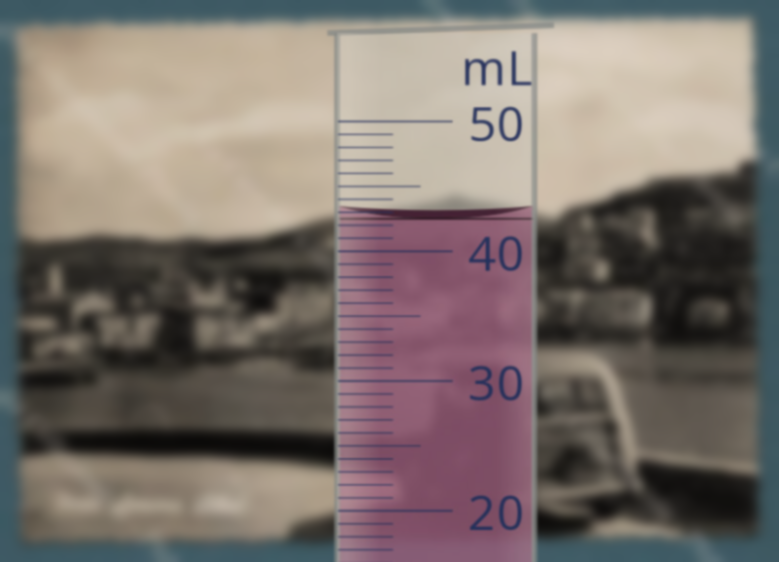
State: 42.5 mL
